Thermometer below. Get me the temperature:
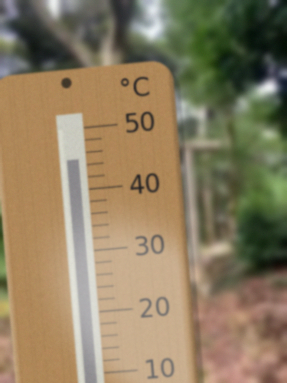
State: 45 °C
